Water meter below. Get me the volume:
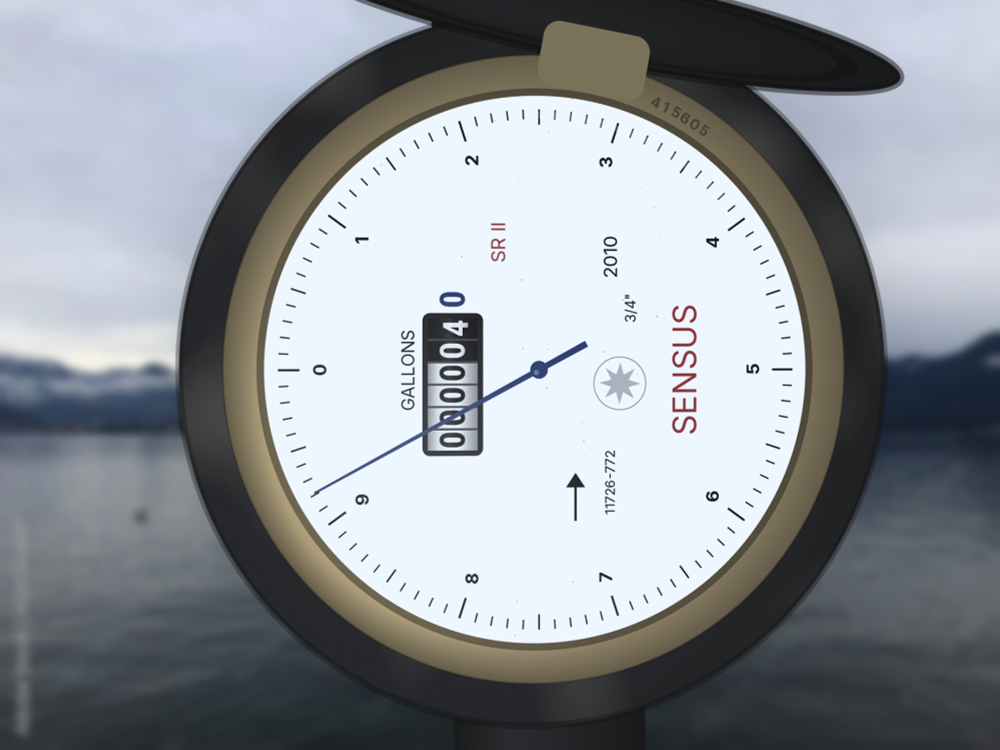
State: 39.2 gal
